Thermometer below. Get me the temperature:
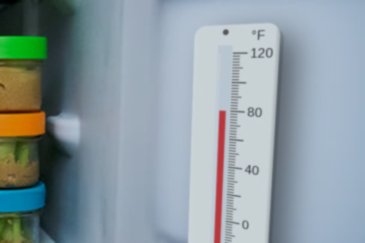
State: 80 °F
